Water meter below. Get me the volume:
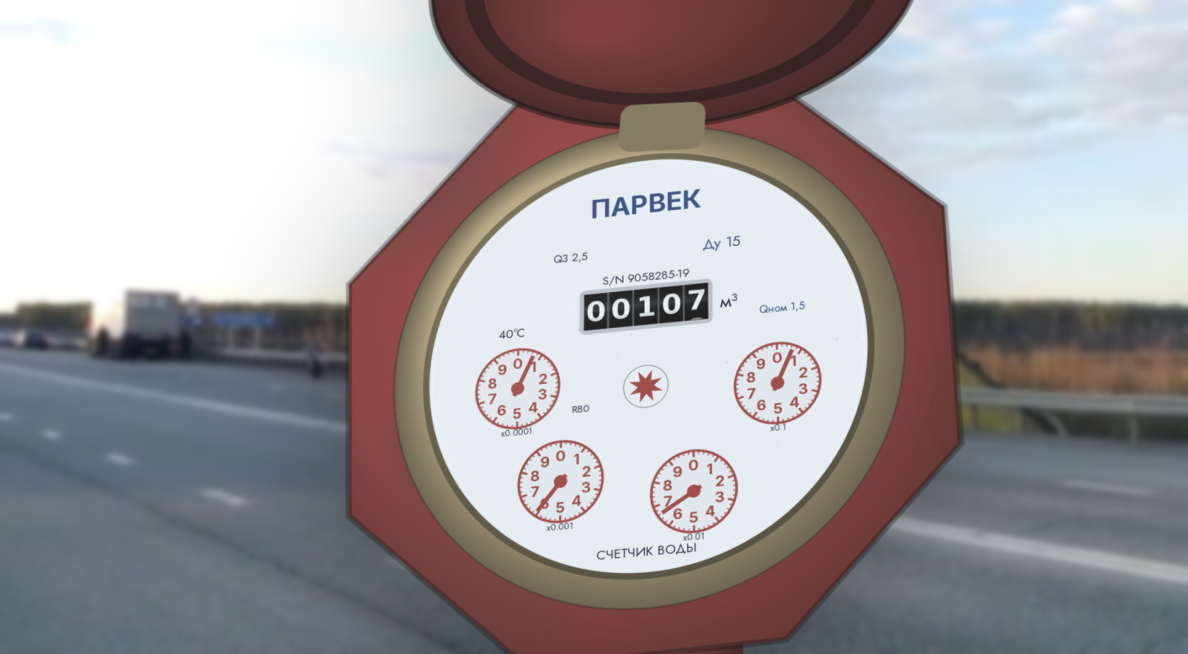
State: 107.0660 m³
